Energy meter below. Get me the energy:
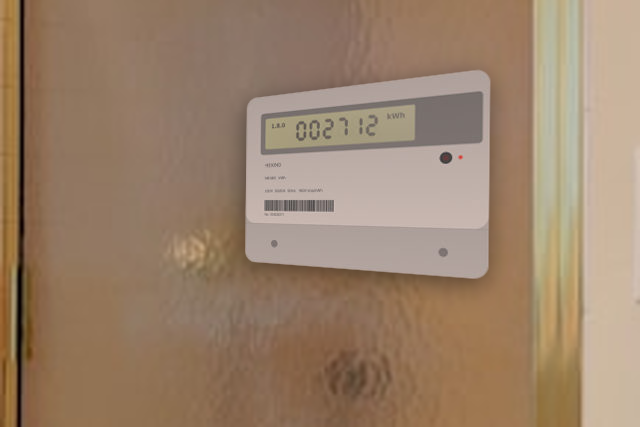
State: 2712 kWh
